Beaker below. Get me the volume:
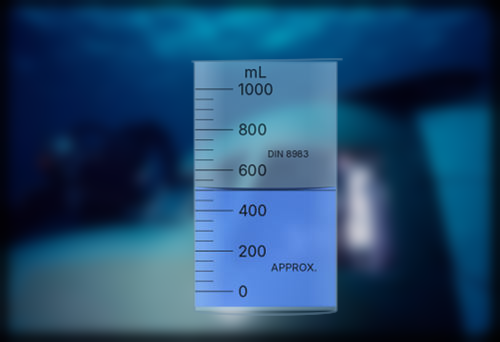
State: 500 mL
